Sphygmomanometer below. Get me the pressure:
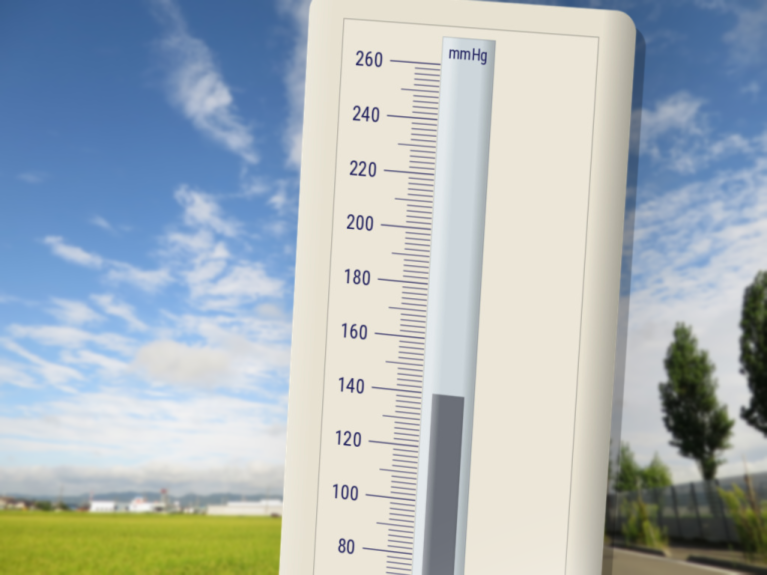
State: 140 mmHg
